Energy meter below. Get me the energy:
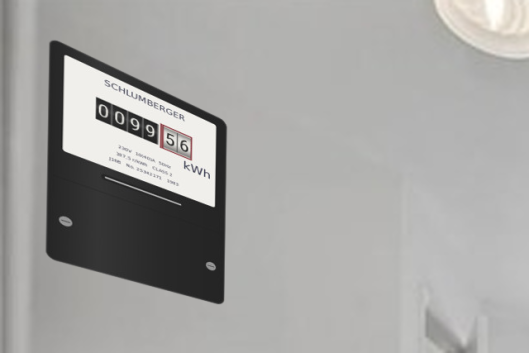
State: 99.56 kWh
